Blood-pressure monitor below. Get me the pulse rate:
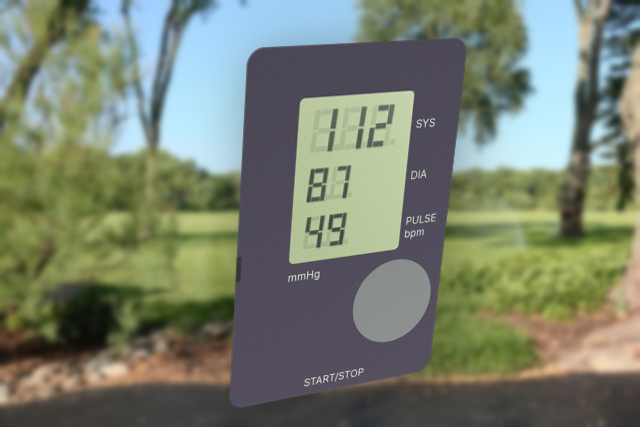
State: 49 bpm
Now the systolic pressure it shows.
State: 112 mmHg
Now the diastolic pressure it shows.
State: 87 mmHg
